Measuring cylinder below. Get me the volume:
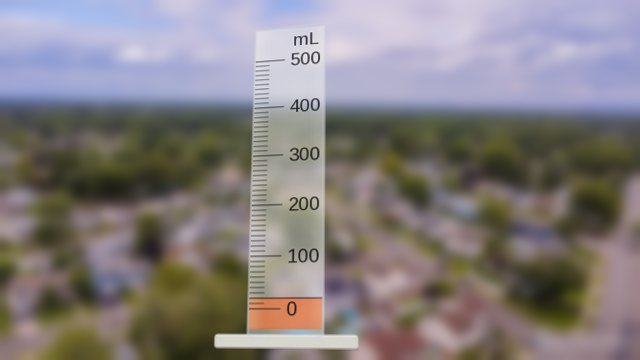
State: 20 mL
